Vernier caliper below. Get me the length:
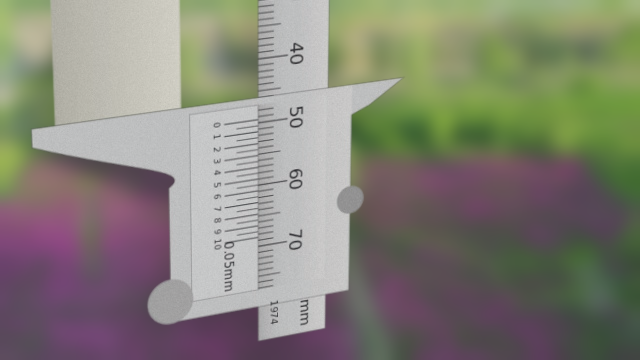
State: 49.5 mm
